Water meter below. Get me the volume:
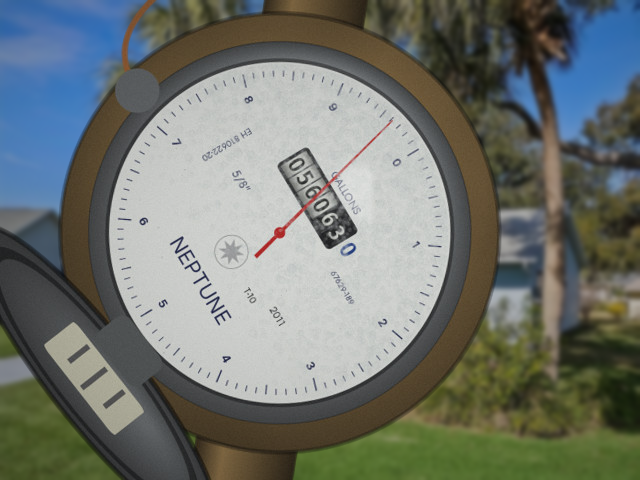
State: 560629.6 gal
